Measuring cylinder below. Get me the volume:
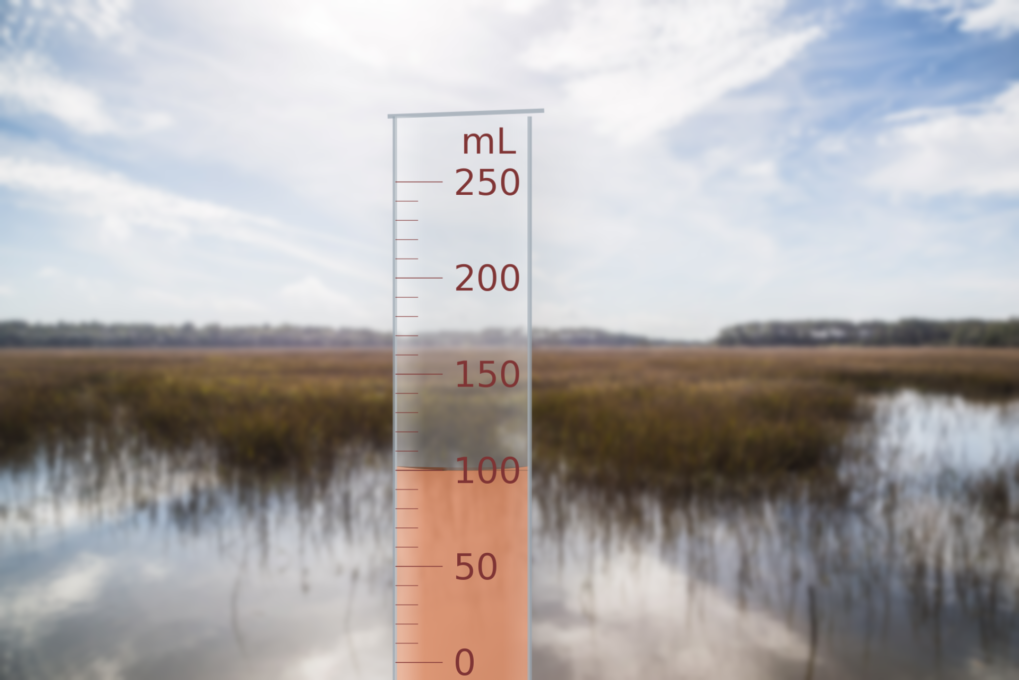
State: 100 mL
